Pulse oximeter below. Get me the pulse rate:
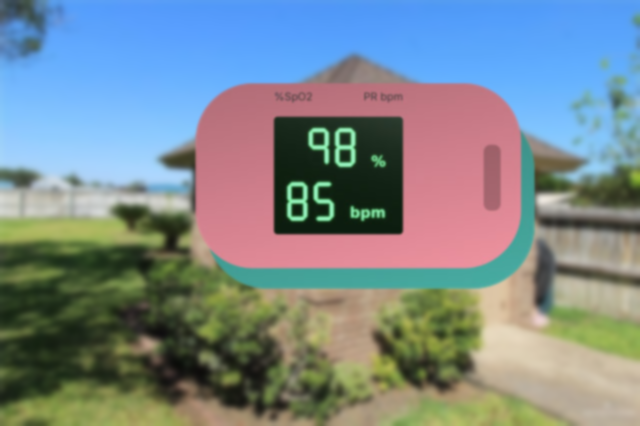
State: 85 bpm
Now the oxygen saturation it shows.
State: 98 %
